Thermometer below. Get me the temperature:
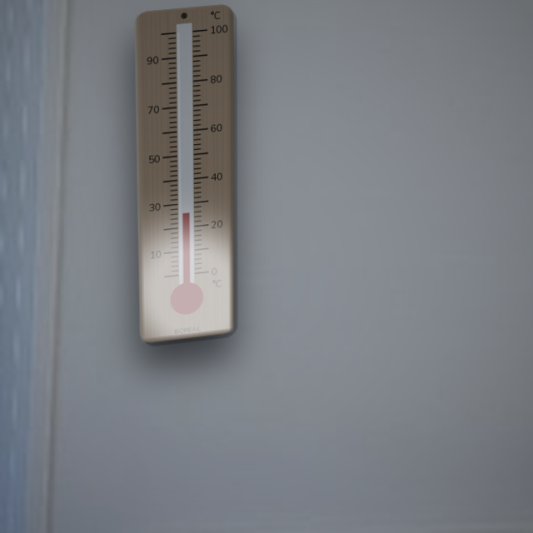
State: 26 °C
